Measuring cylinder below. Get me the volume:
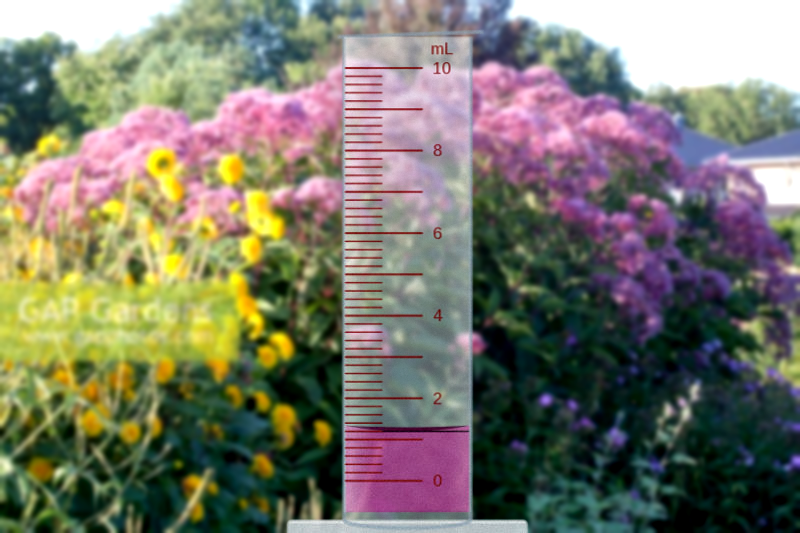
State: 1.2 mL
